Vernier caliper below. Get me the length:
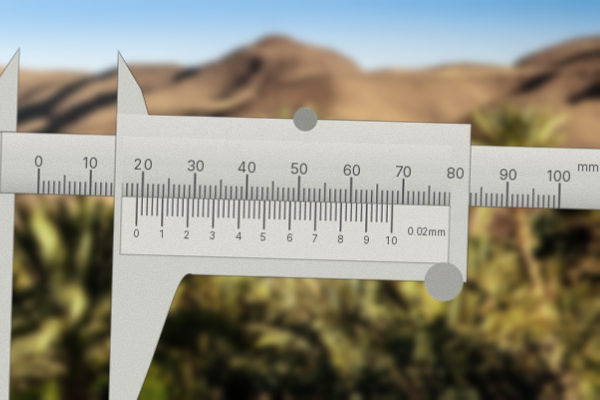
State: 19.0 mm
